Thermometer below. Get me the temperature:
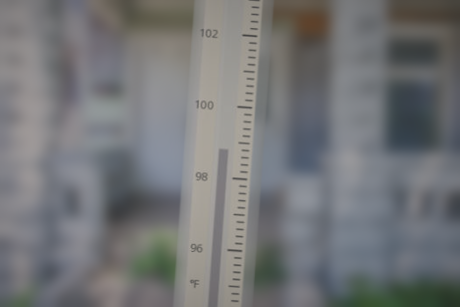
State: 98.8 °F
